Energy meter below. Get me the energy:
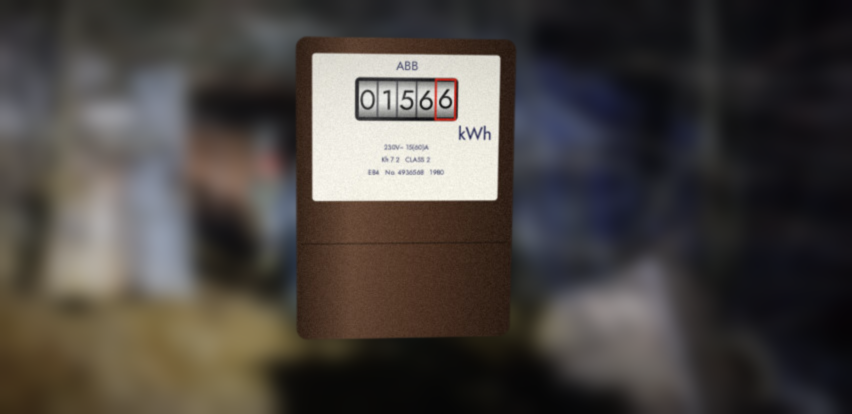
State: 156.6 kWh
